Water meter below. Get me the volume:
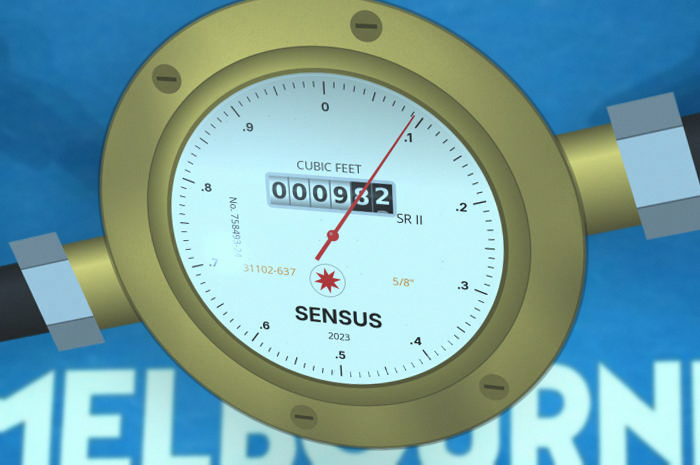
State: 982.09 ft³
